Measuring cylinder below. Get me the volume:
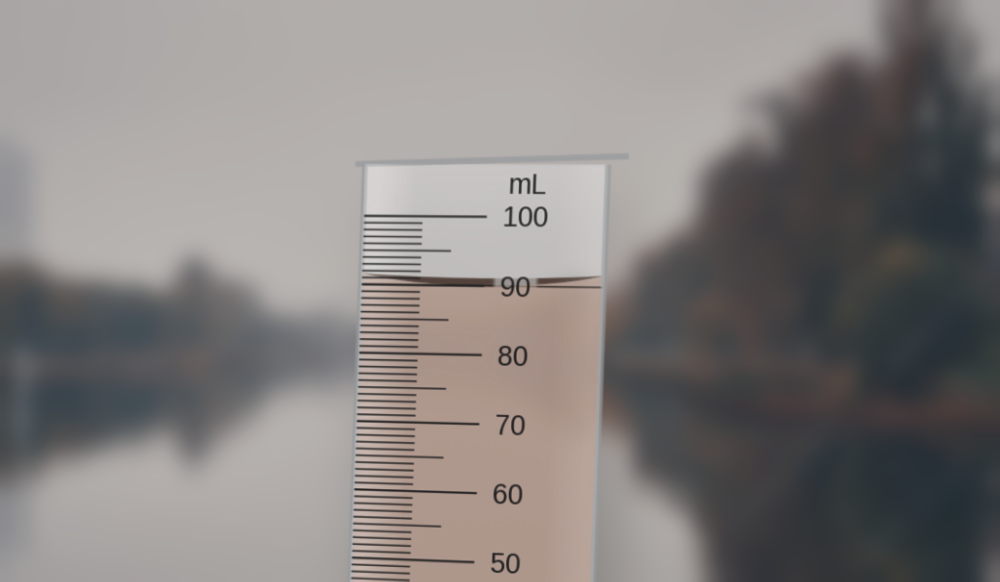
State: 90 mL
